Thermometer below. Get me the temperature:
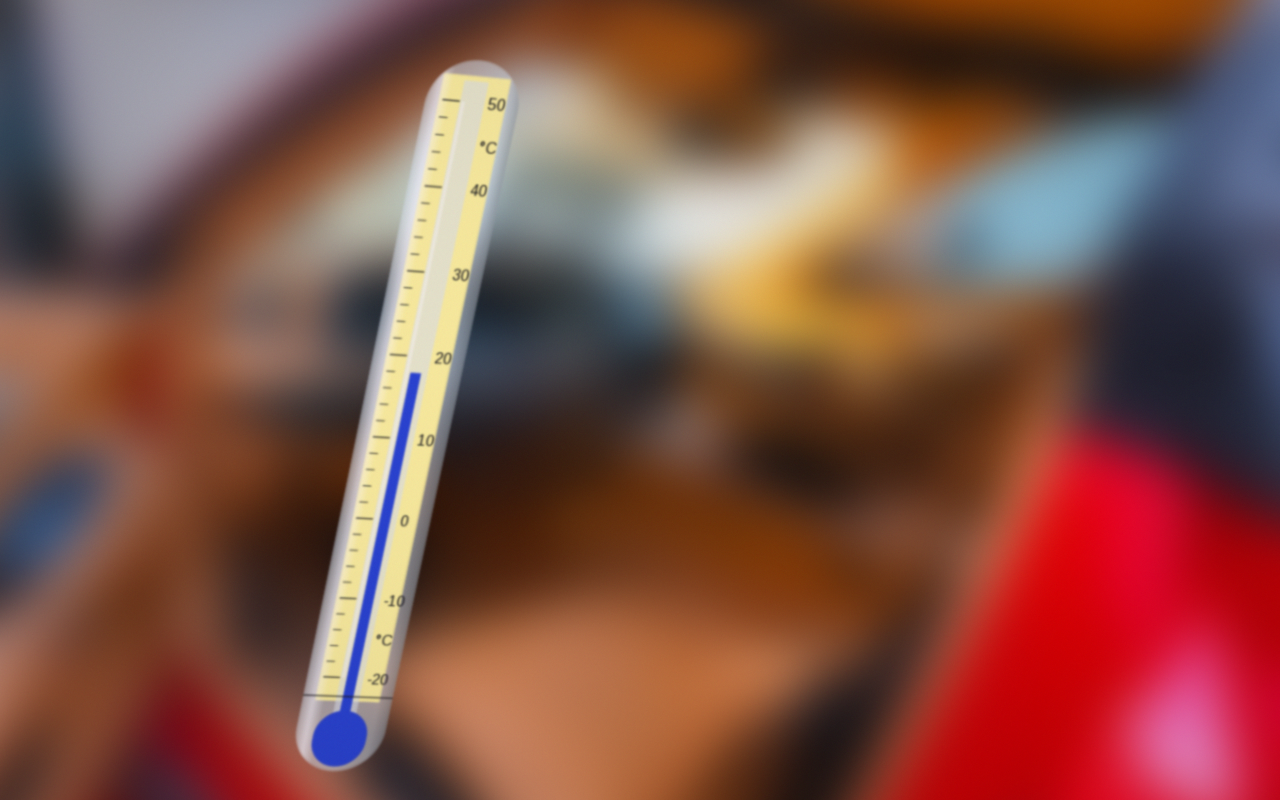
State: 18 °C
